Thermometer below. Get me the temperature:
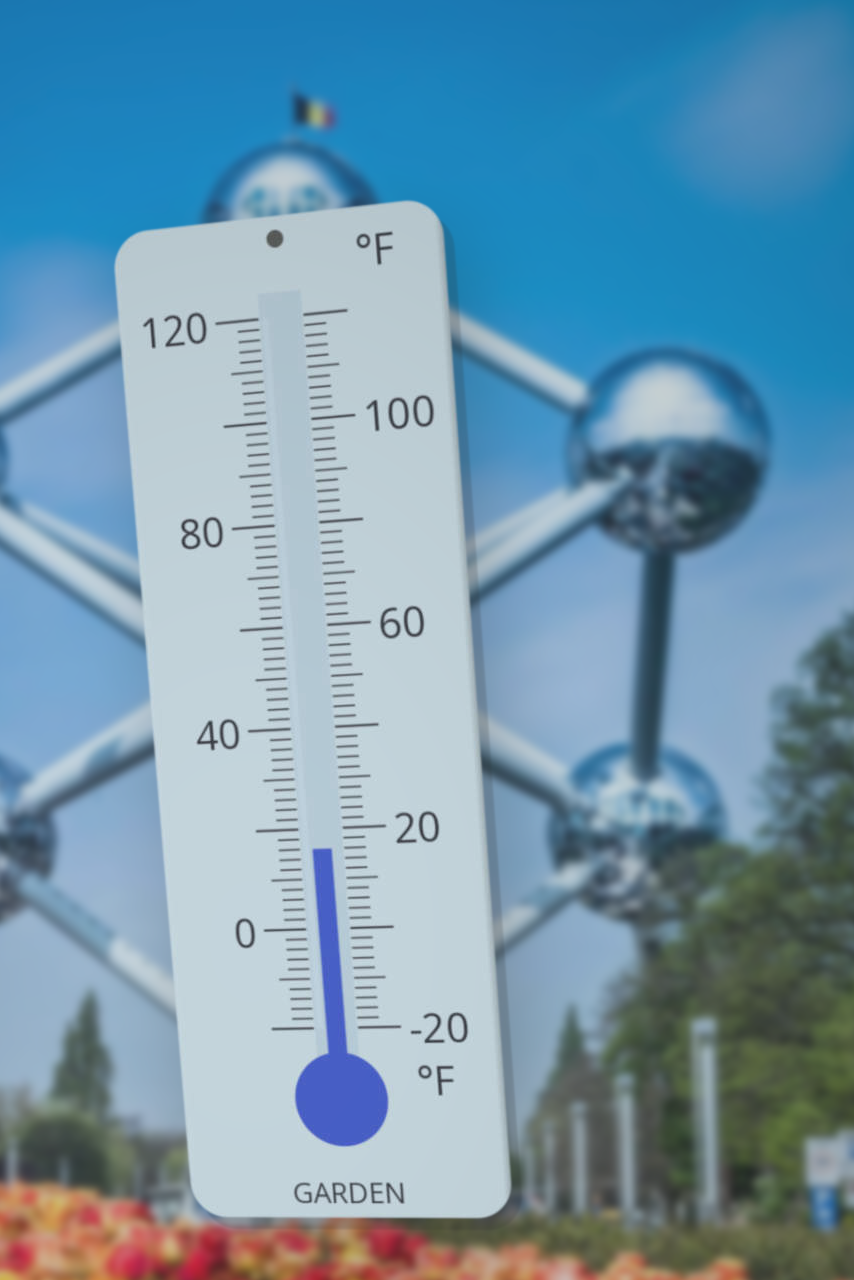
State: 16 °F
